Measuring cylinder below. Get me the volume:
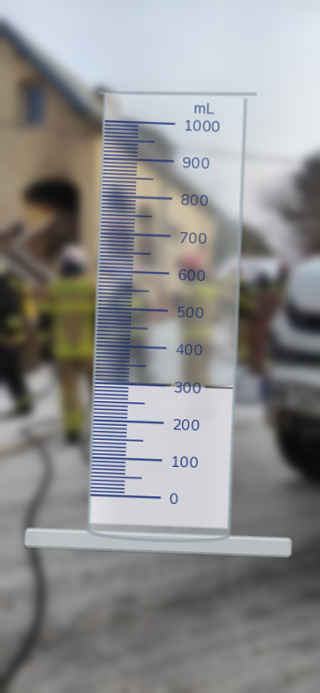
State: 300 mL
